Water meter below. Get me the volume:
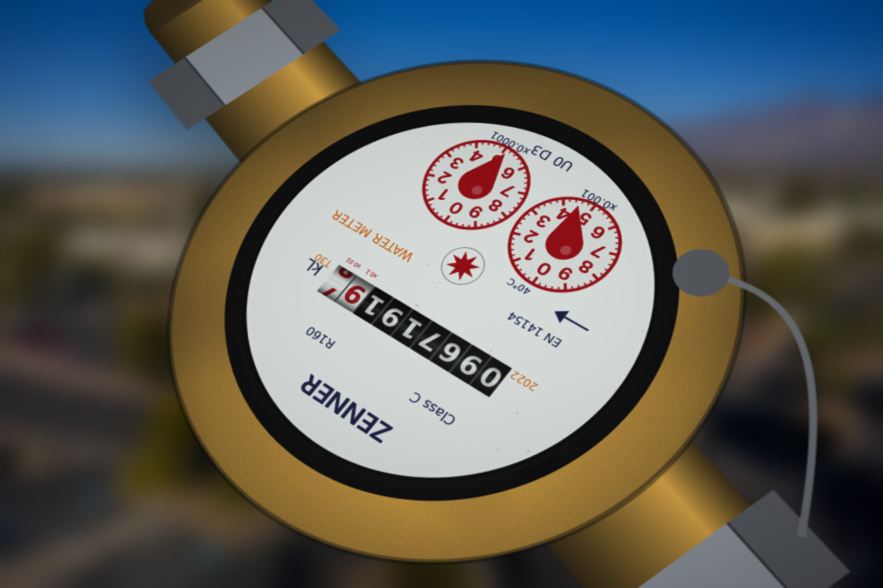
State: 967191.9745 kL
